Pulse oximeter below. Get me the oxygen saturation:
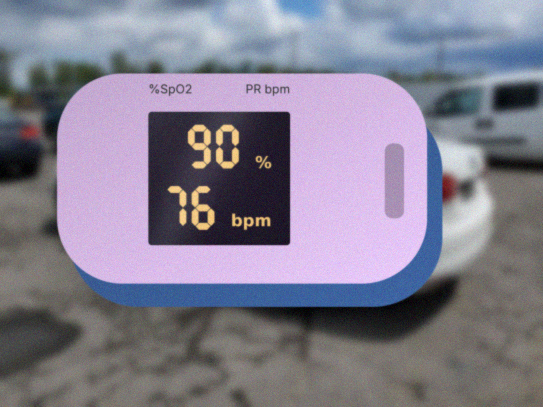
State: 90 %
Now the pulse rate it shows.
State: 76 bpm
